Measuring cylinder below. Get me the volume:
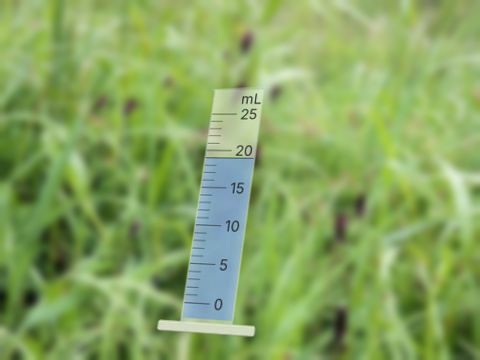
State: 19 mL
